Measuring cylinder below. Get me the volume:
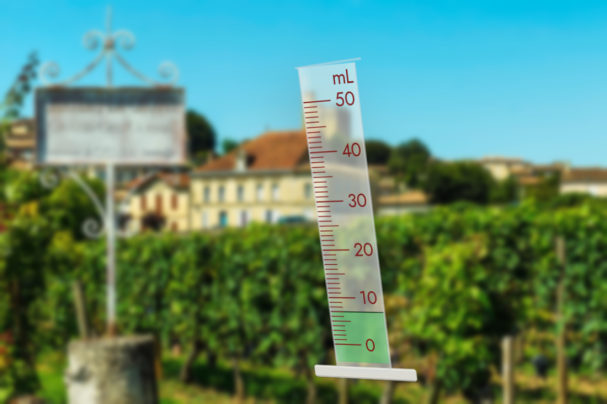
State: 7 mL
